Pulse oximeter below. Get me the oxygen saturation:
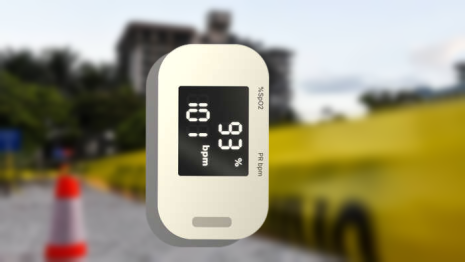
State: 93 %
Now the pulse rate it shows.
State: 101 bpm
